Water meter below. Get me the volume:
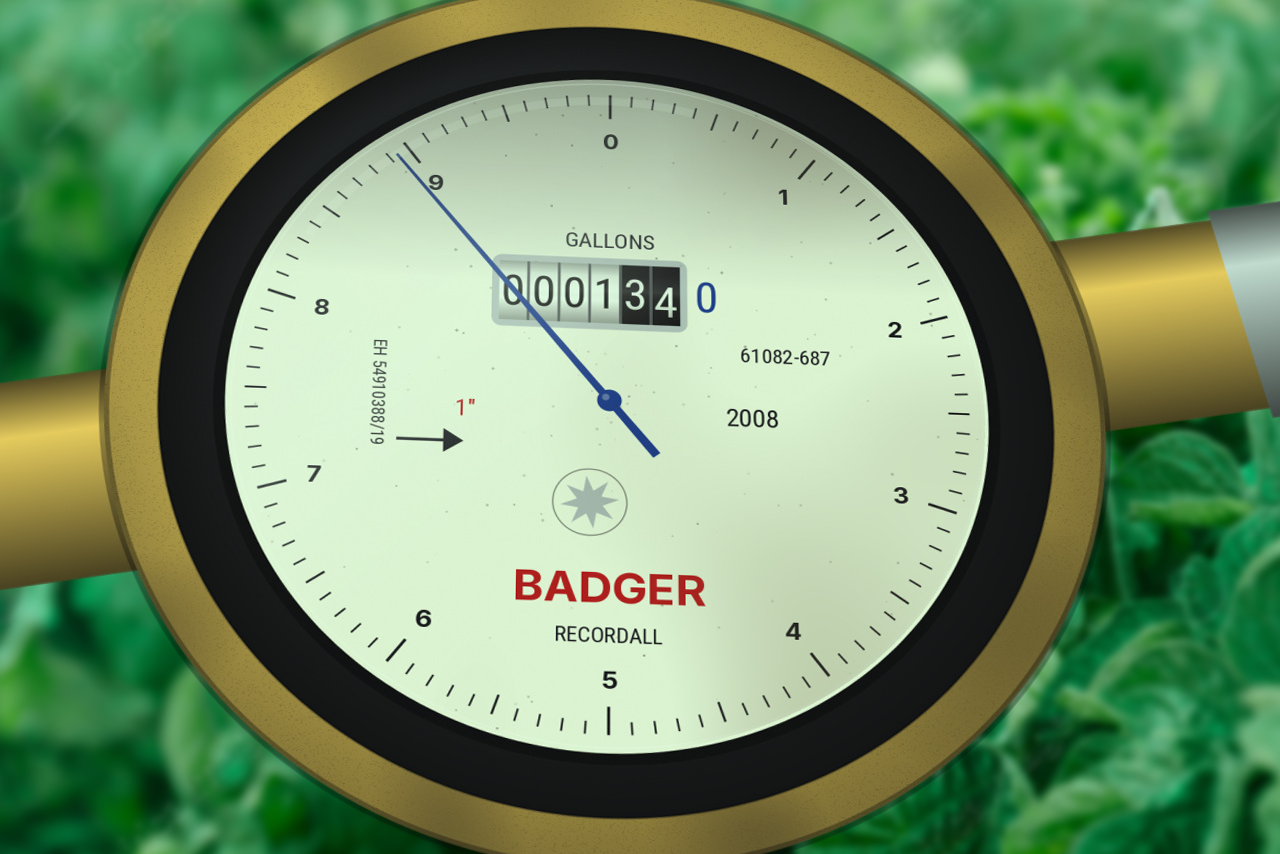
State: 1338.9 gal
